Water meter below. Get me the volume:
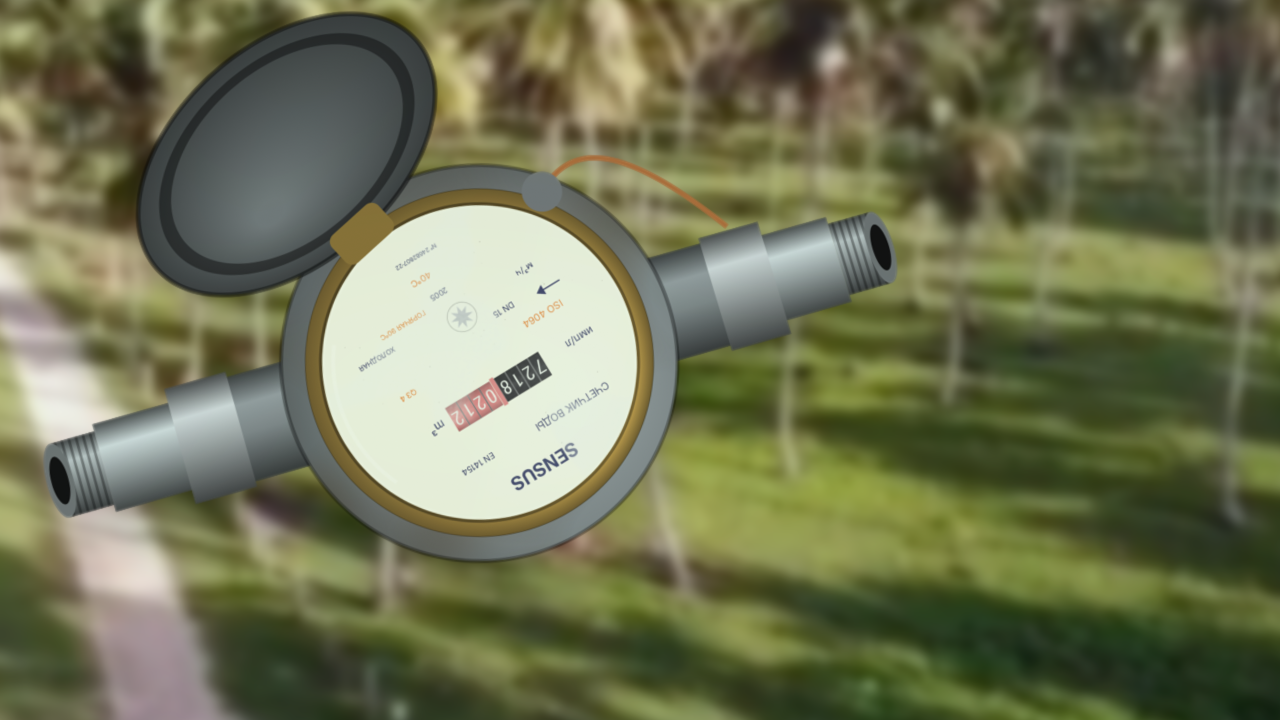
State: 7218.0212 m³
